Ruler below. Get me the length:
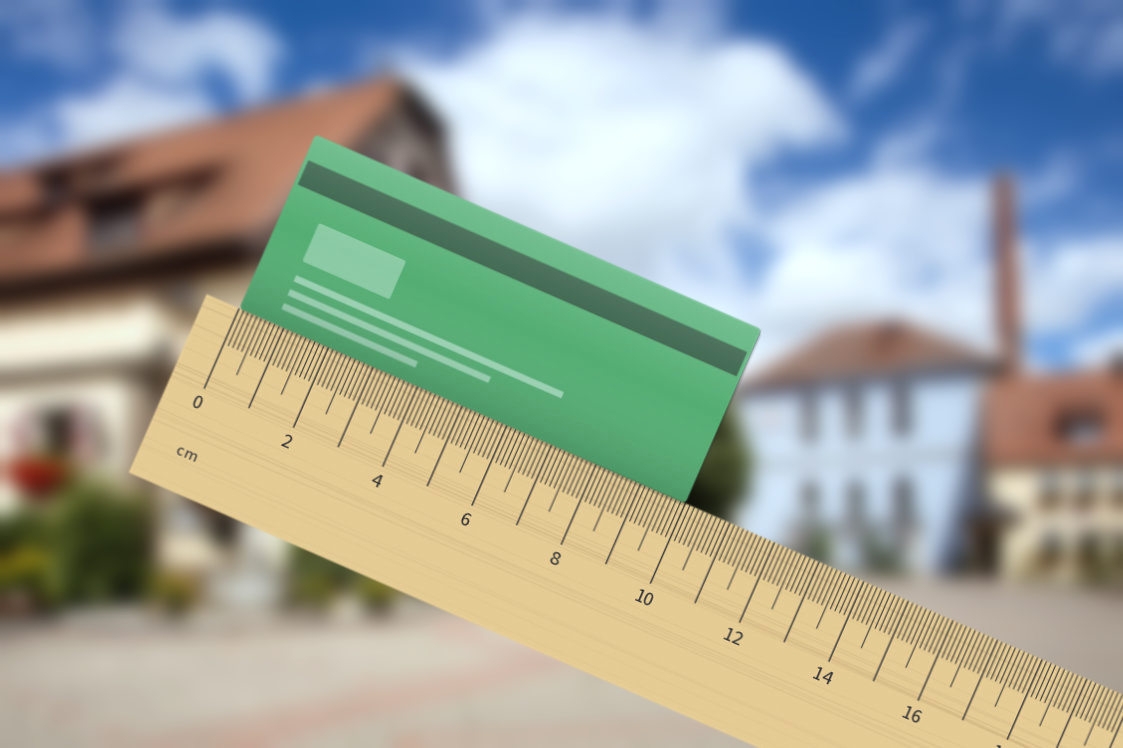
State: 10 cm
